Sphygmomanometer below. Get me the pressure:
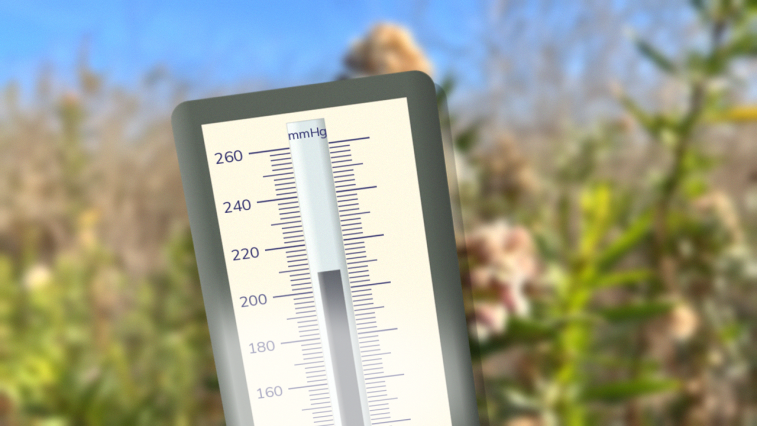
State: 208 mmHg
